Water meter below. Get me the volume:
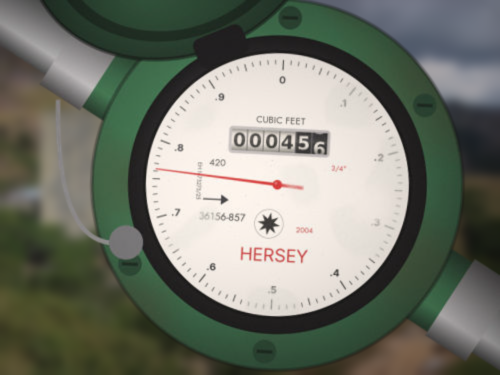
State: 455.76 ft³
